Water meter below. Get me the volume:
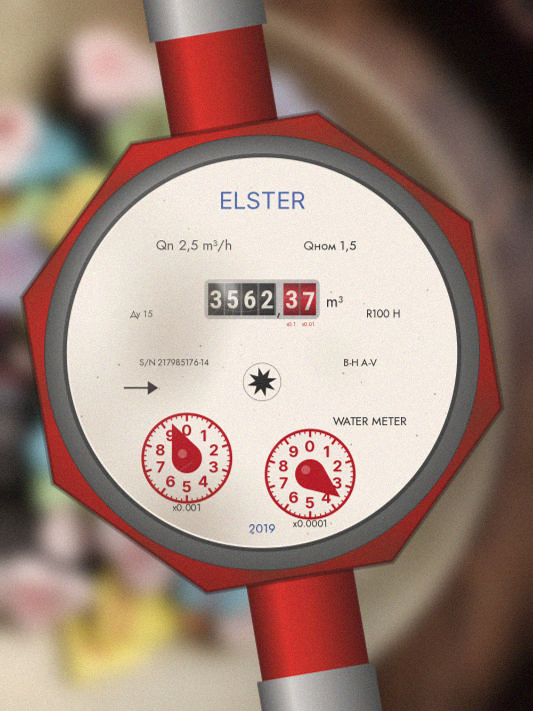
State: 3562.3693 m³
